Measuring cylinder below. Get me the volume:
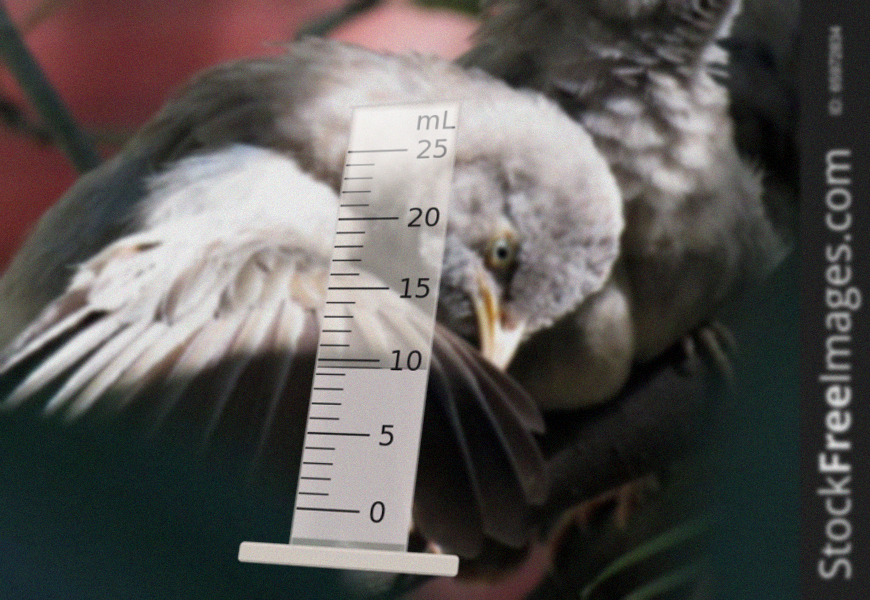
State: 9.5 mL
